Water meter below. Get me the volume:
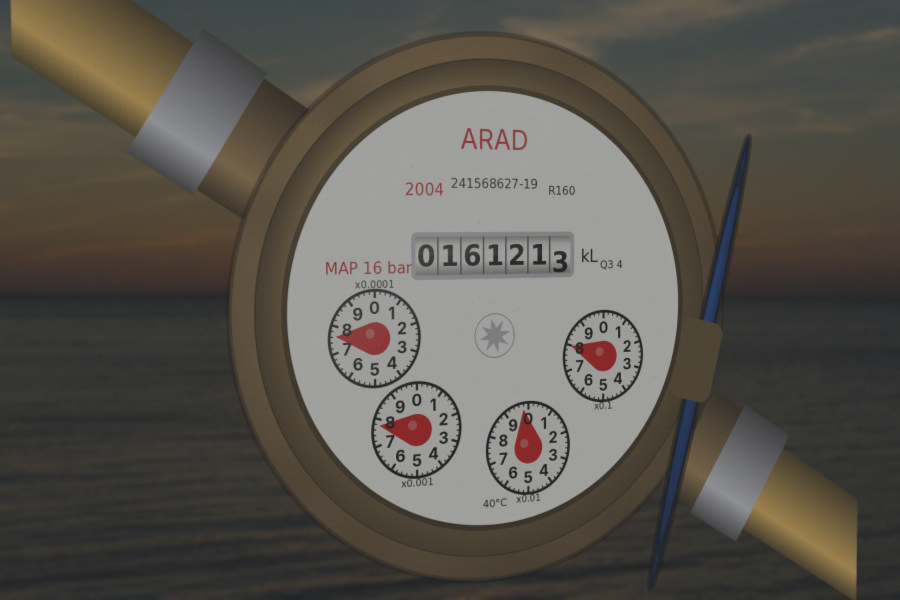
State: 161212.7977 kL
